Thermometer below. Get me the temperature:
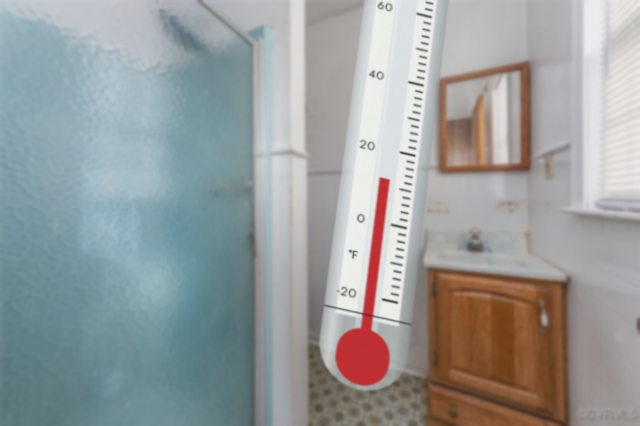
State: 12 °F
